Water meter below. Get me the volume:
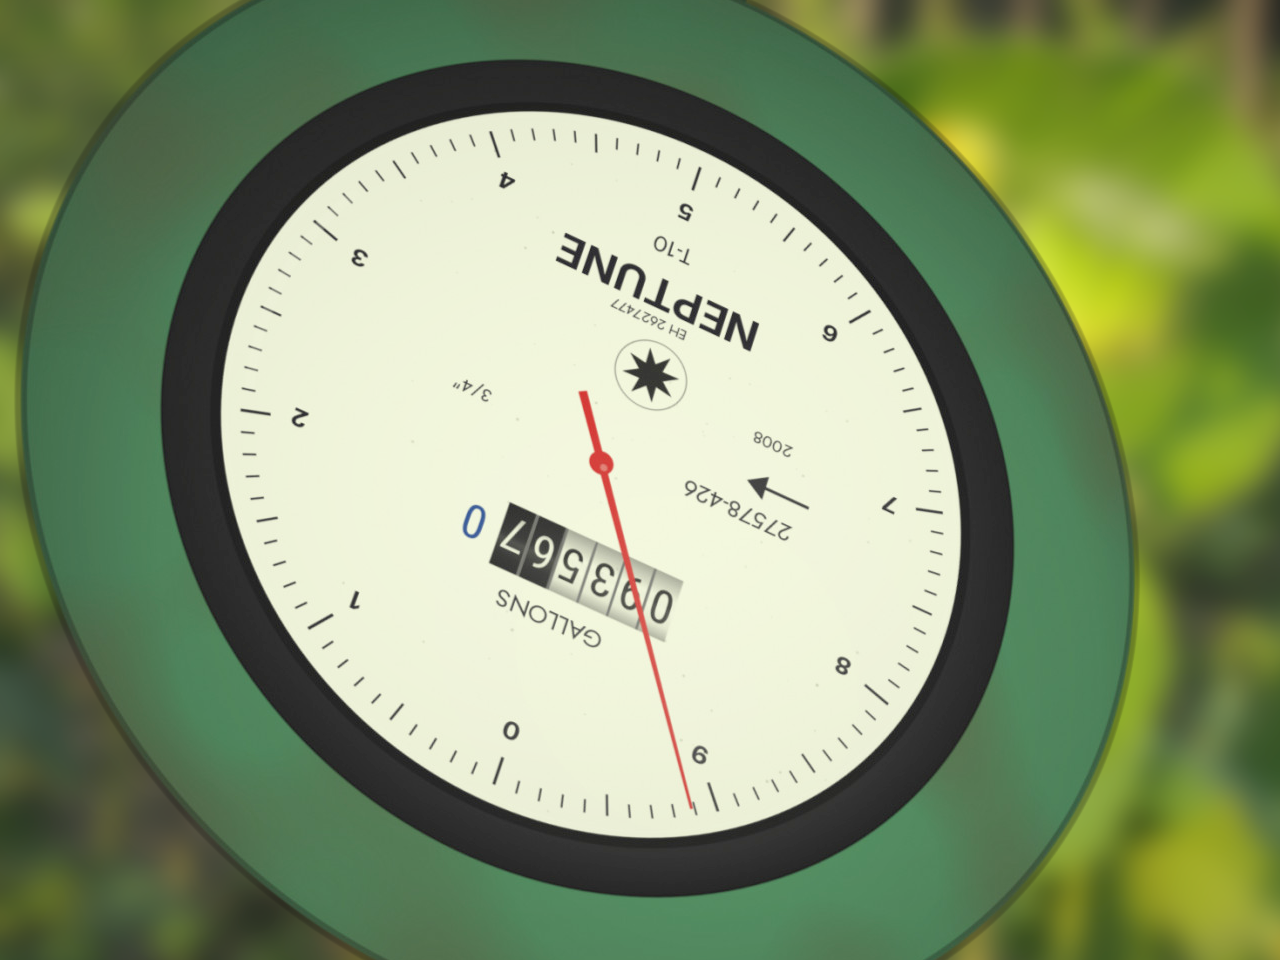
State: 935669.1 gal
